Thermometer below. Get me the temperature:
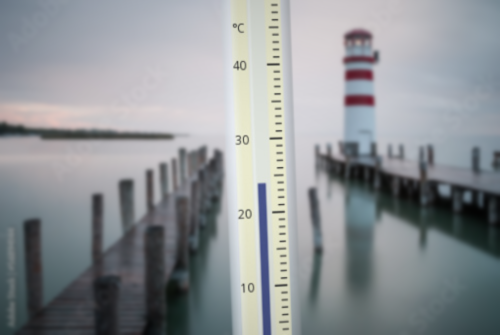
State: 24 °C
